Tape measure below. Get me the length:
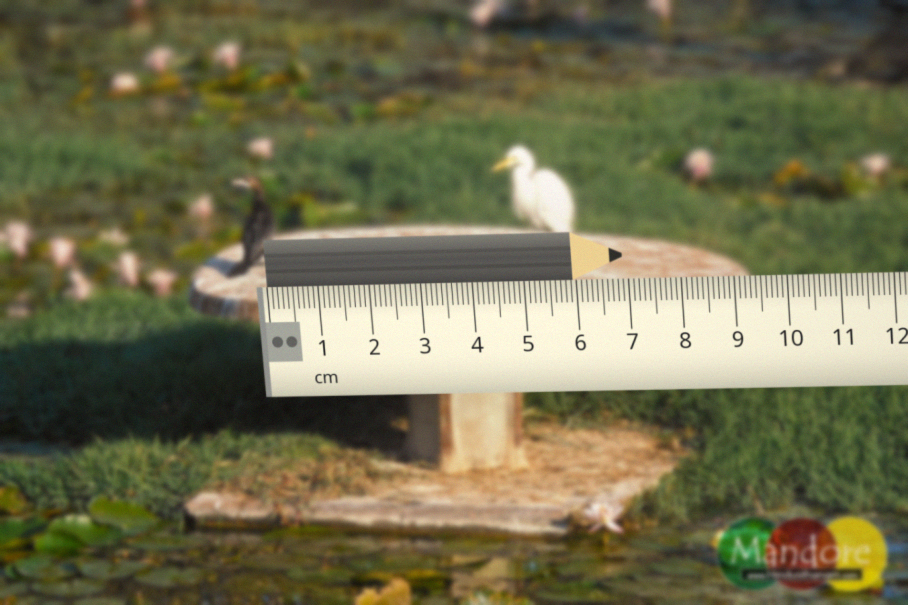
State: 6.9 cm
